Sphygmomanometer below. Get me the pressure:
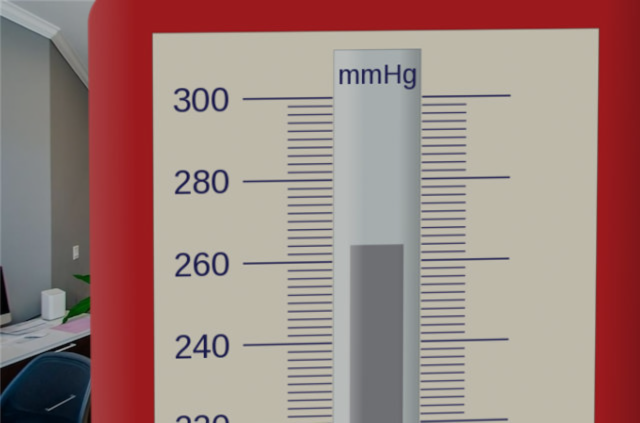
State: 264 mmHg
